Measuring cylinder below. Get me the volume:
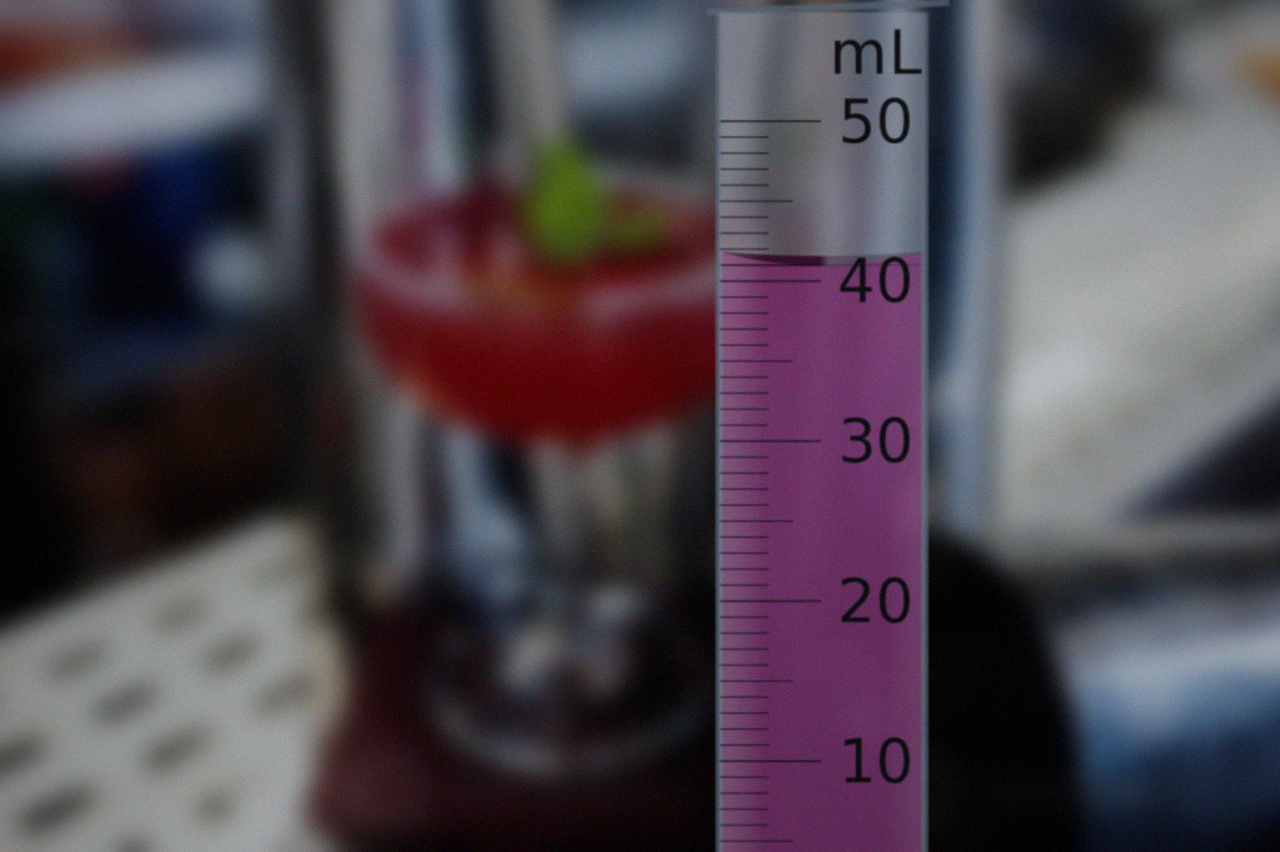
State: 41 mL
